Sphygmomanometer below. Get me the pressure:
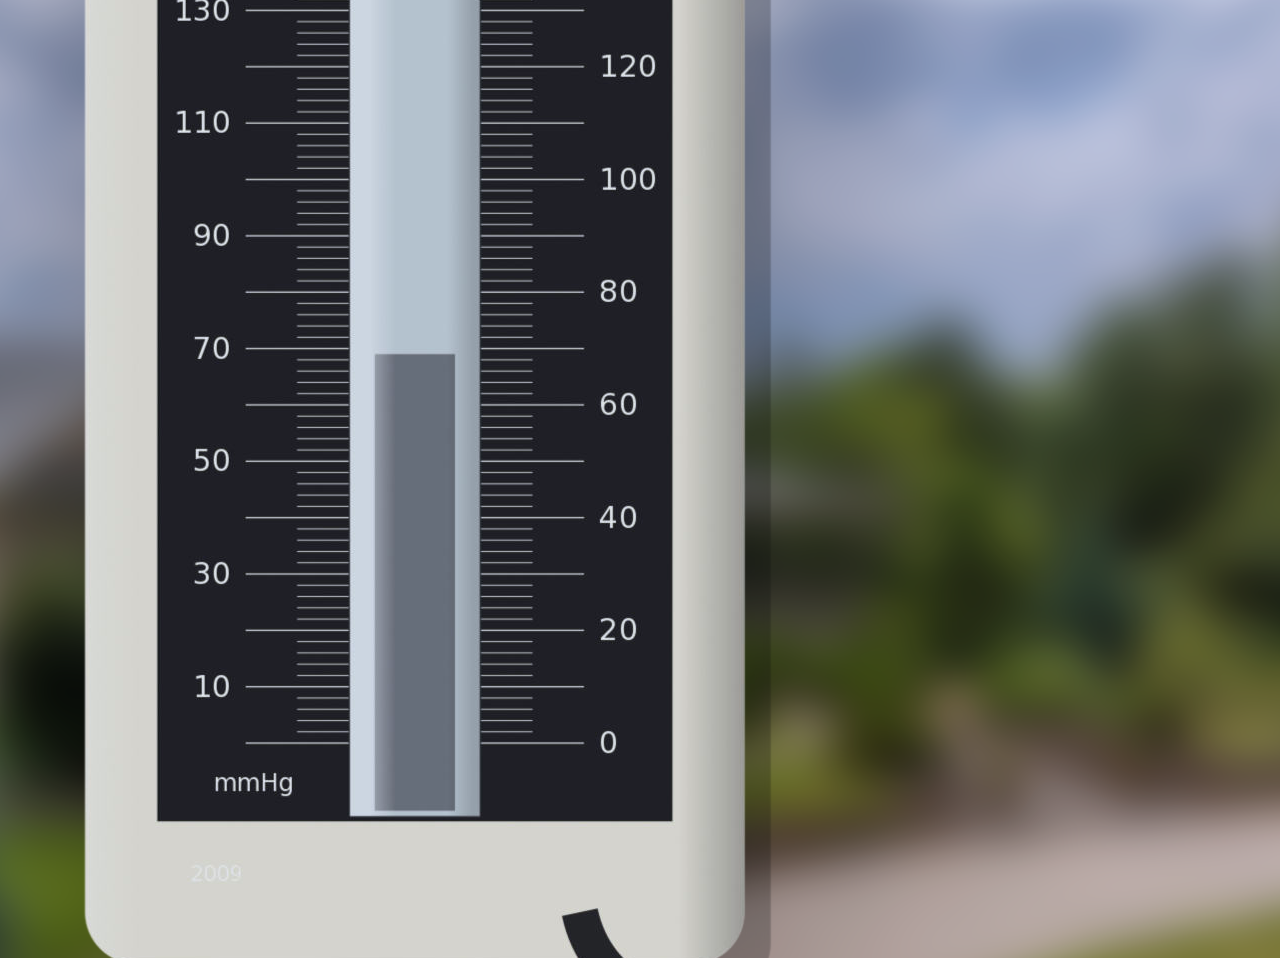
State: 69 mmHg
